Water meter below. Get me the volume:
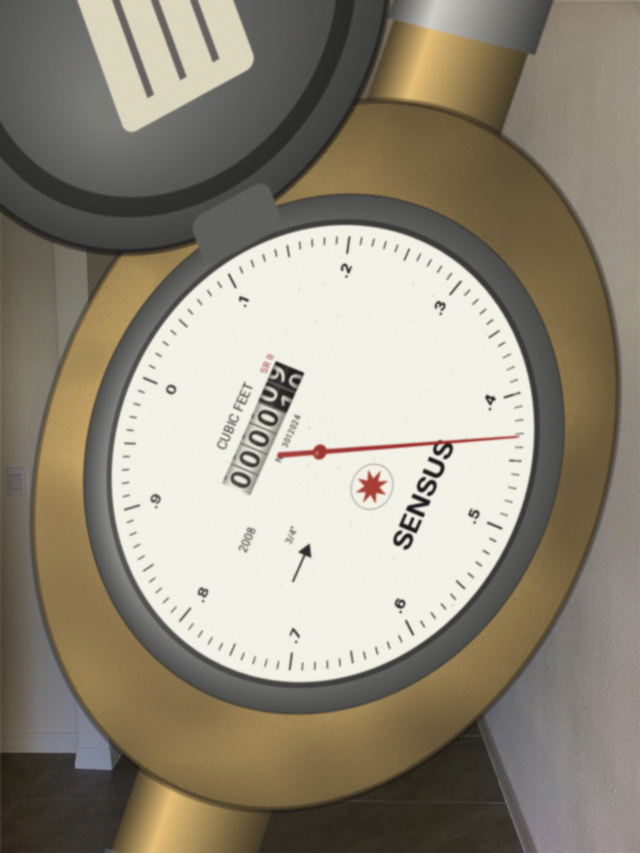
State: 9.43 ft³
